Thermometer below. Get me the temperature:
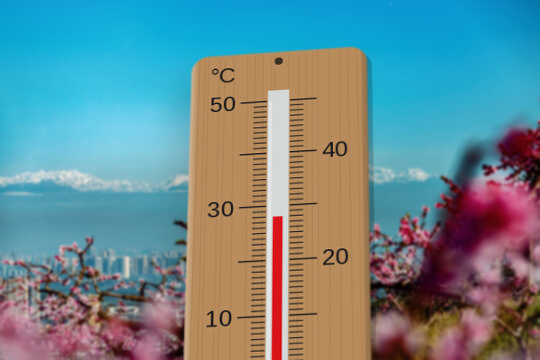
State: 28 °C
